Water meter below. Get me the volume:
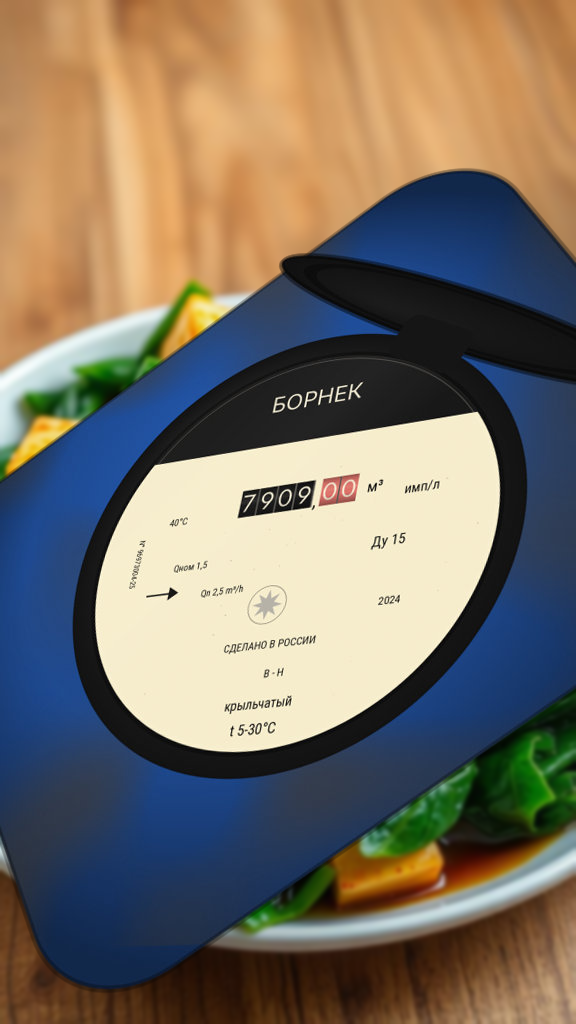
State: 7909.00 m³
